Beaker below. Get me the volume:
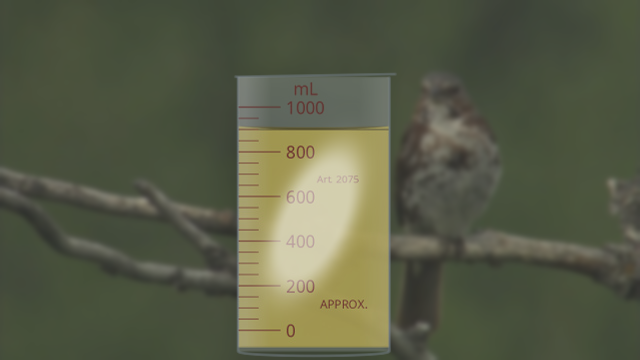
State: 900 mL
